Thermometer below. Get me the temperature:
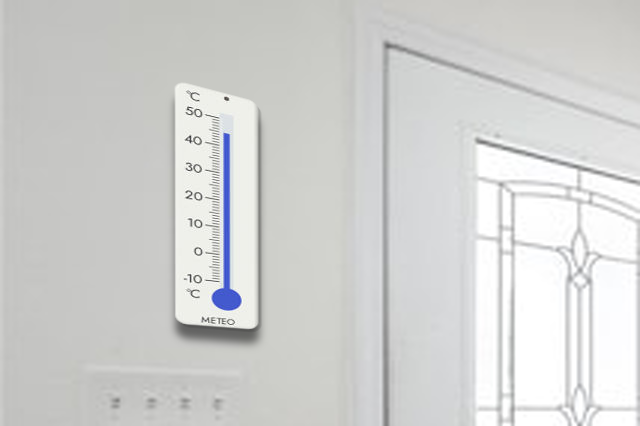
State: 45 °C
